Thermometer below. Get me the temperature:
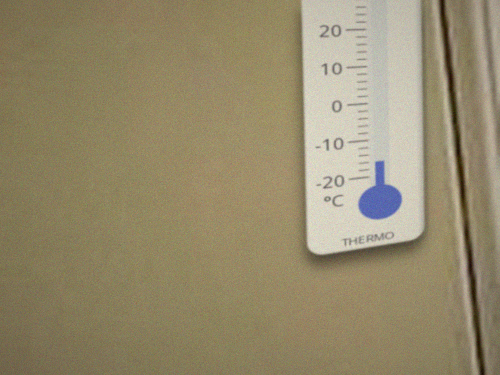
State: -16 °C
